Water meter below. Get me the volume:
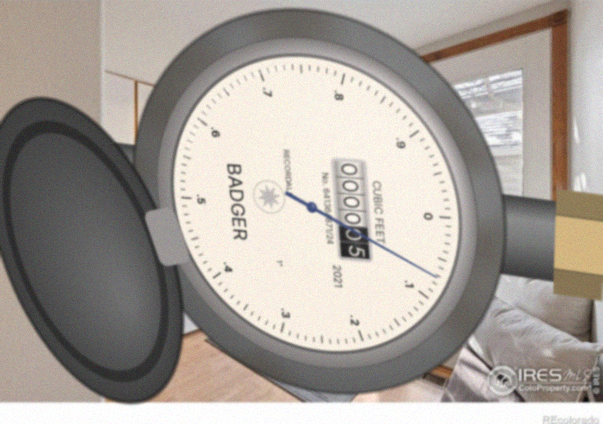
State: 5.07 ft³
